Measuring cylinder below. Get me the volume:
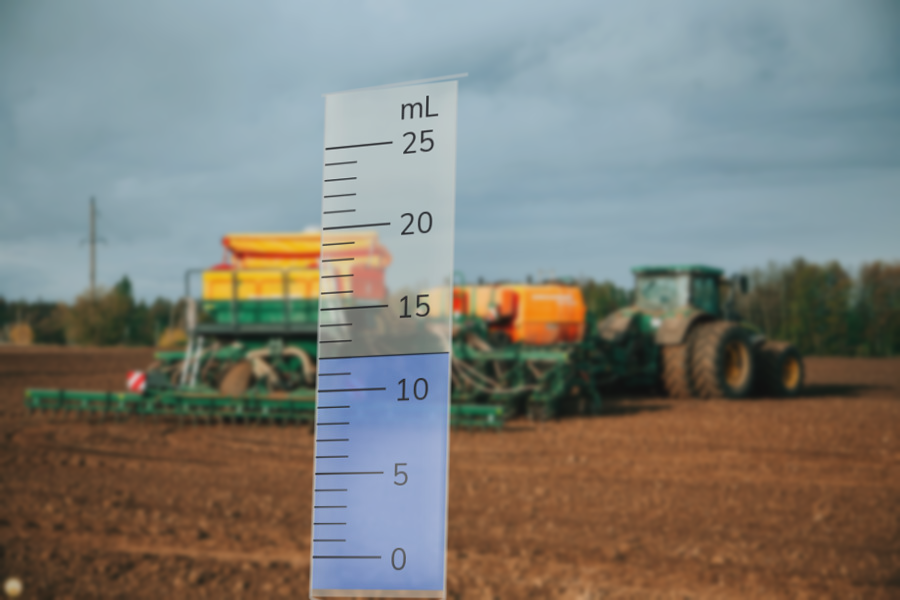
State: 12 mL
